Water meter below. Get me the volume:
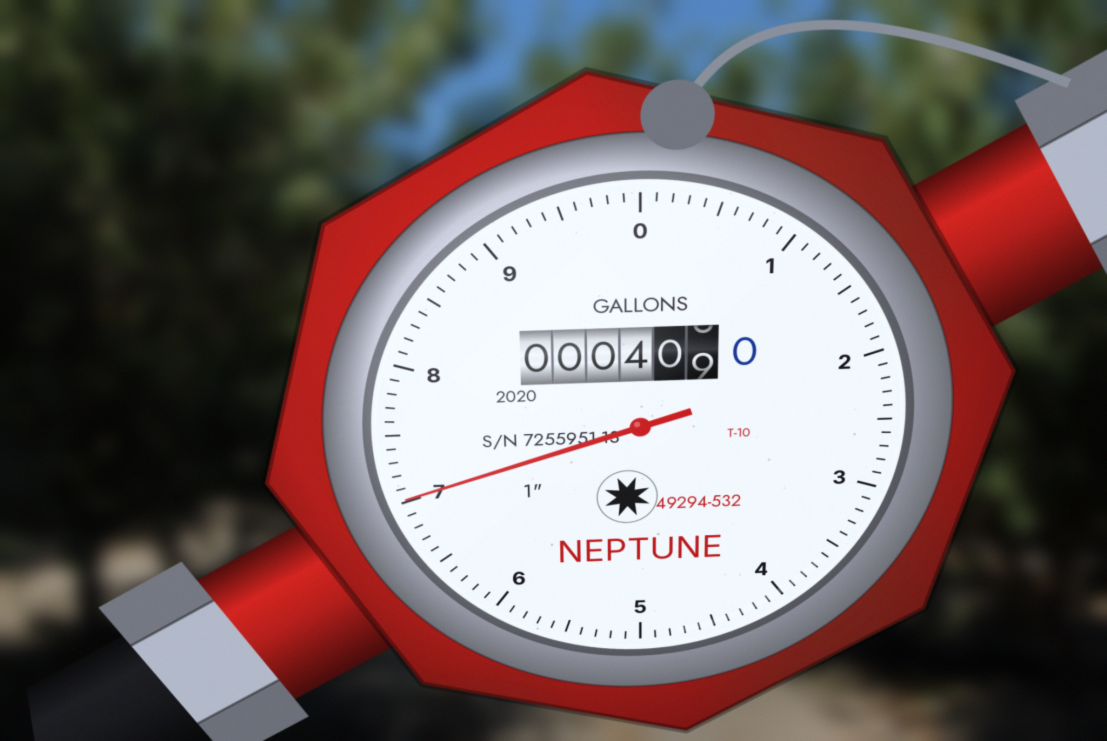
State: 4087.0 gal
